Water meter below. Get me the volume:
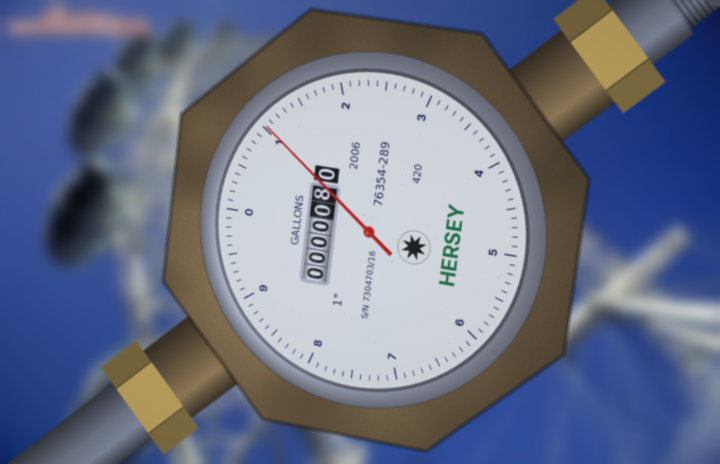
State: 81.0 gal
